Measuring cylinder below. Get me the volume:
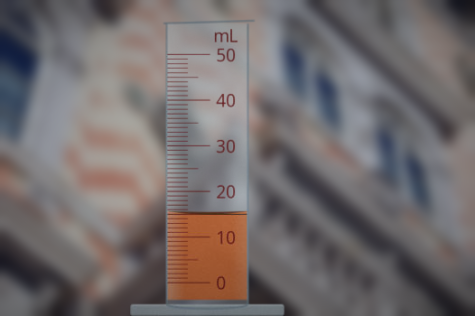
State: 15 mL
